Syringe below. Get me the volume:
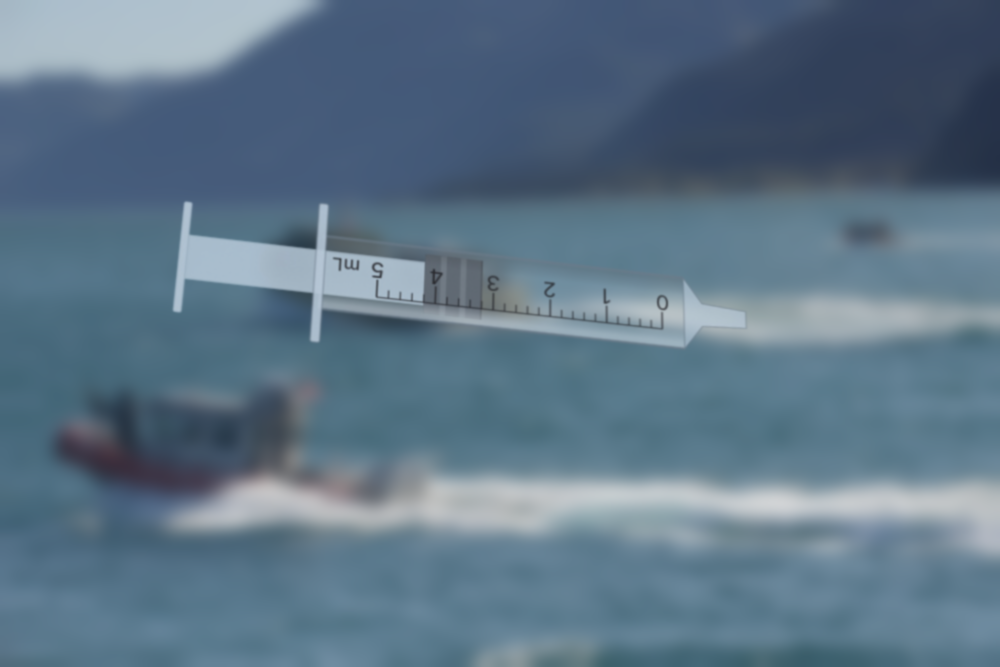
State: 3.2 mL
